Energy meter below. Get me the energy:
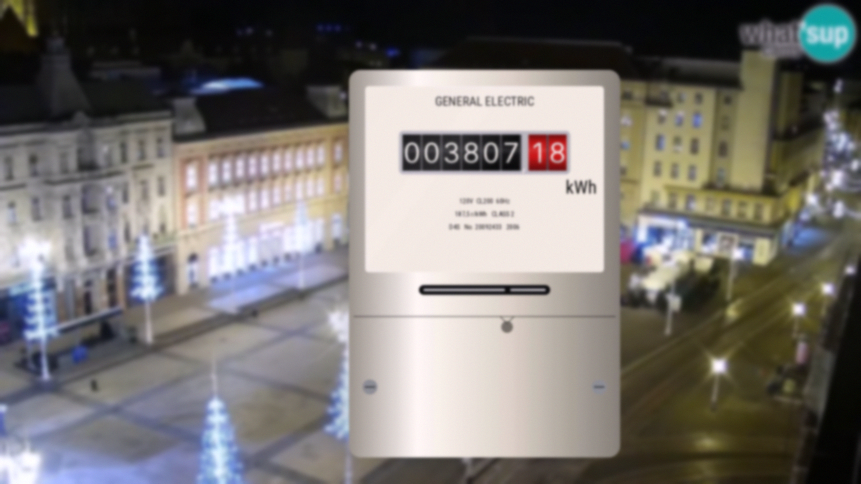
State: 3807.18 kWh
